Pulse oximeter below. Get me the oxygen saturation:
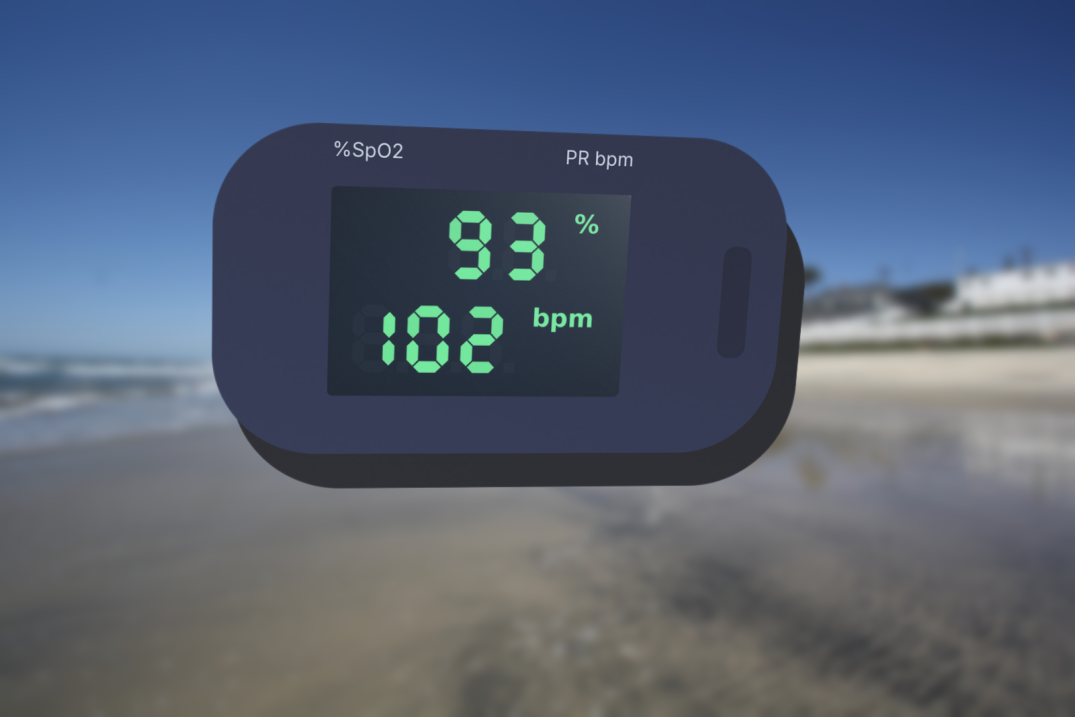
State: 93 %
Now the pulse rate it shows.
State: 102 bpm
